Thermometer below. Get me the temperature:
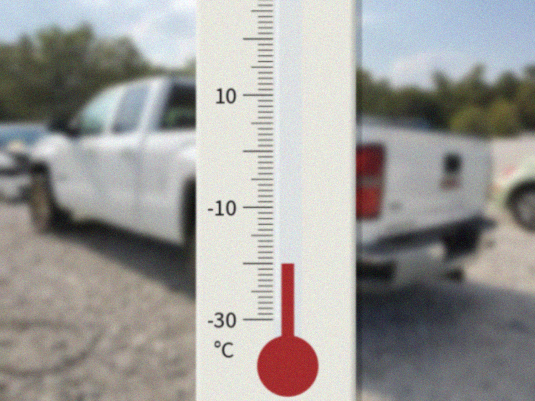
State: -20 °C
